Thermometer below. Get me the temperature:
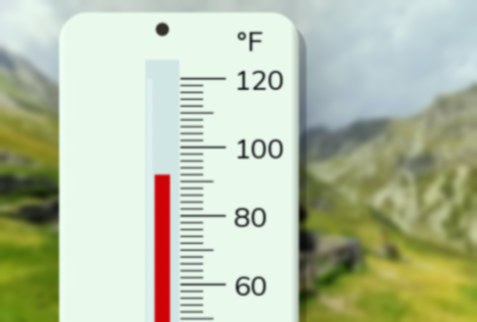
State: 92 °F
